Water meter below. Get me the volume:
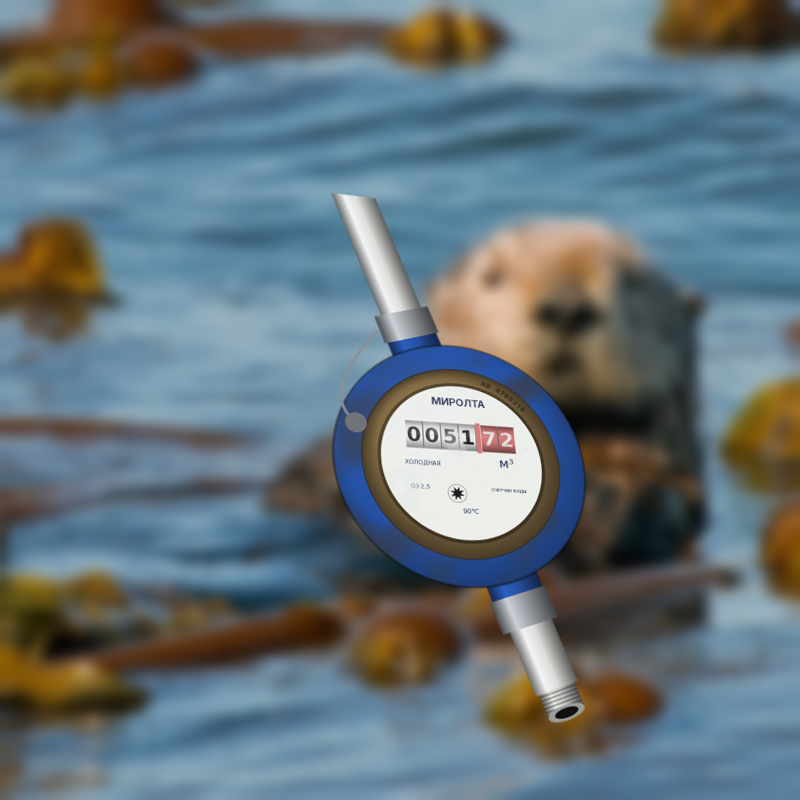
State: 51.72 m³
